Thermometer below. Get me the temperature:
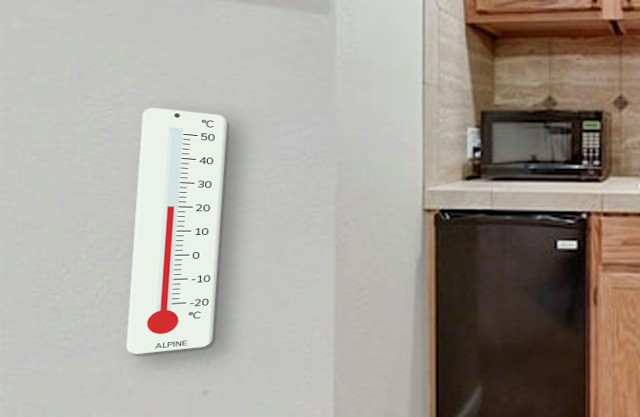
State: 20 °C
